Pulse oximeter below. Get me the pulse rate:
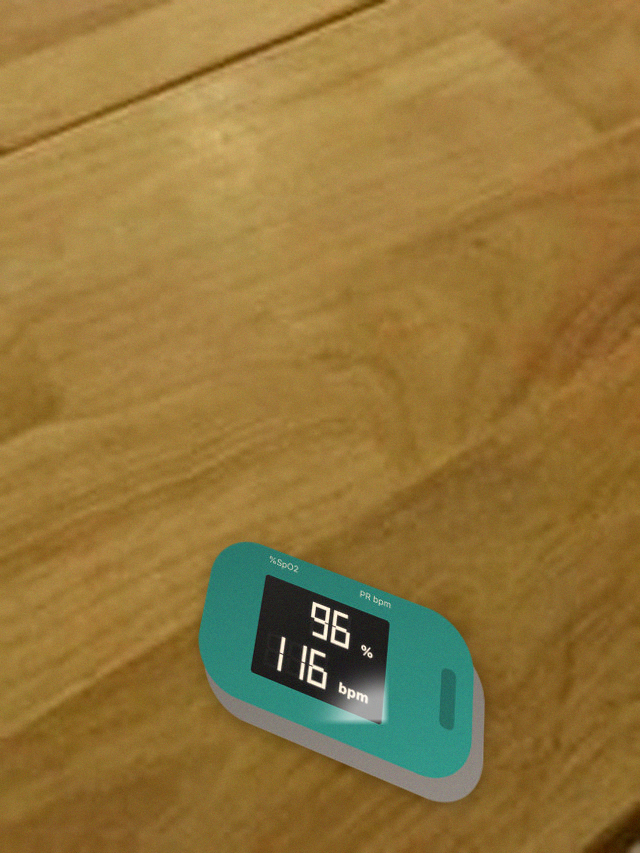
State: 116 bpm
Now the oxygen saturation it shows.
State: 96 %
